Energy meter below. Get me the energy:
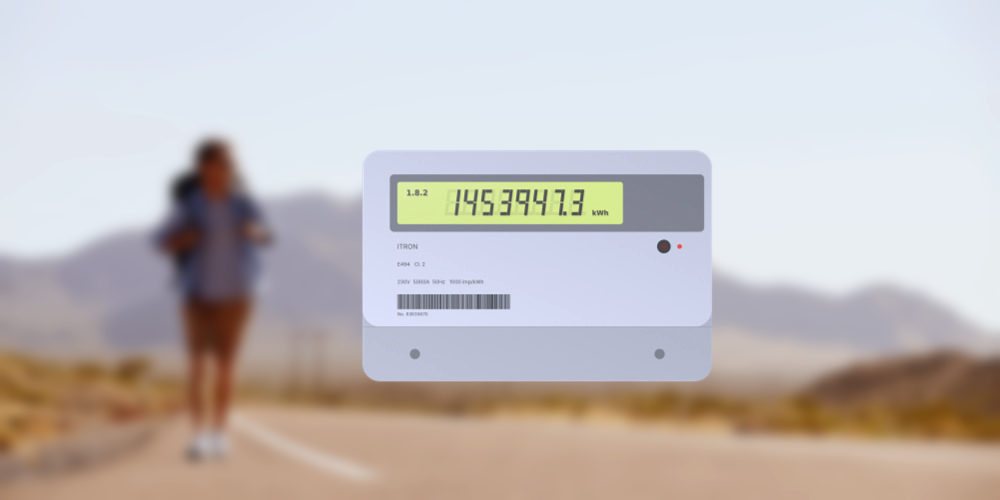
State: 1453947.3 kWh
